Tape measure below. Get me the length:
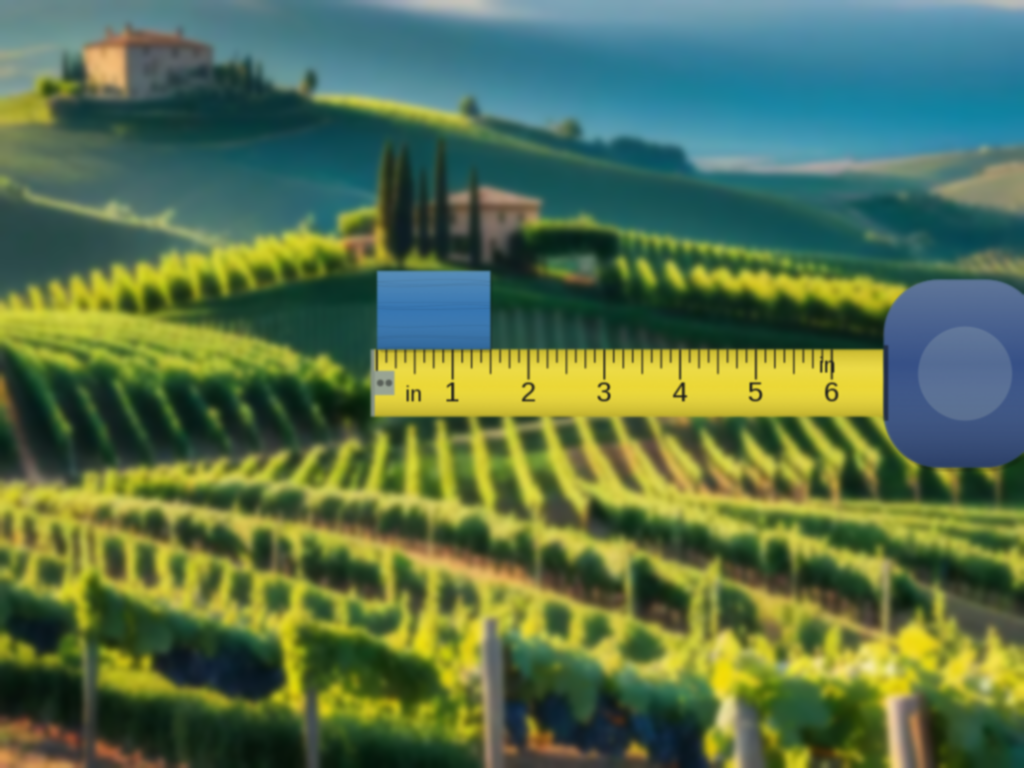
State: 1.5 in
